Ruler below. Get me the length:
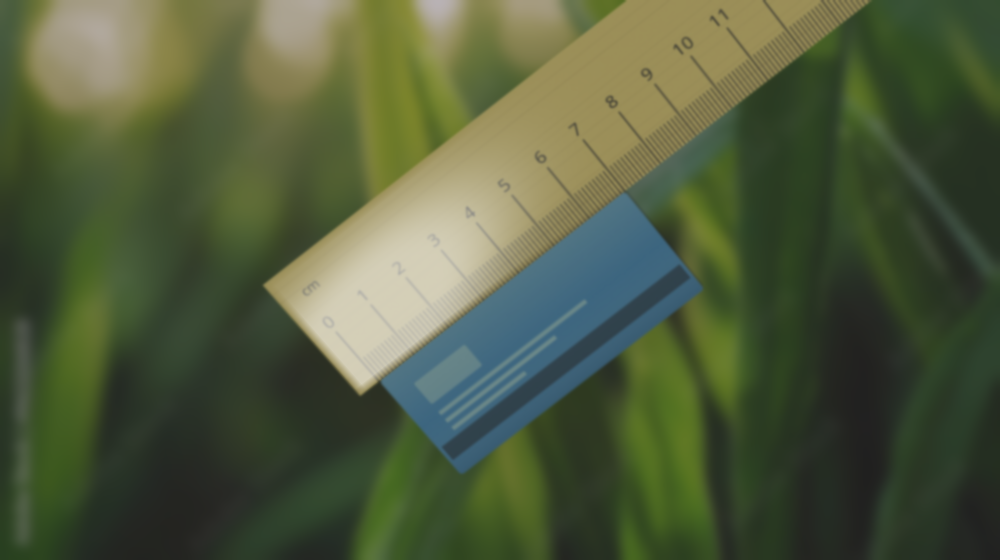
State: 7 cm
